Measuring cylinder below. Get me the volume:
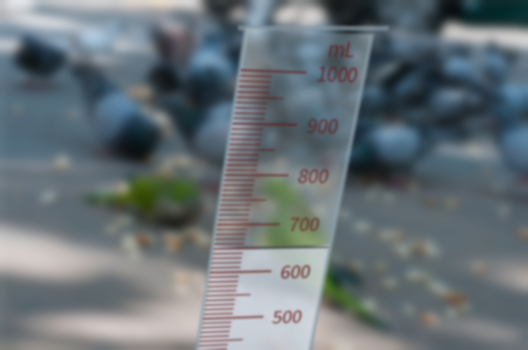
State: 650 mL
